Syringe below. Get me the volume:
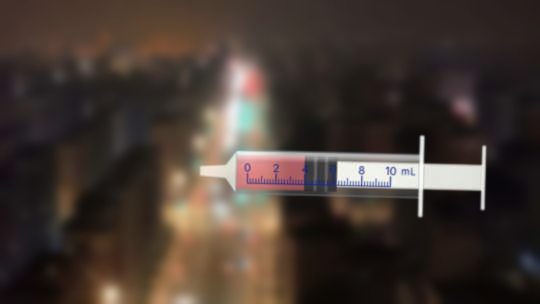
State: 4 mL
